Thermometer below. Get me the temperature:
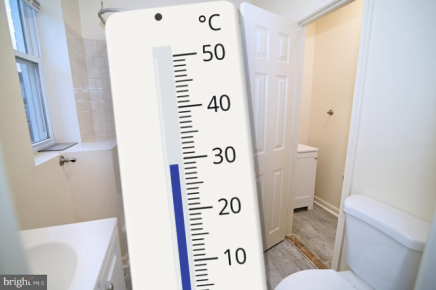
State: 29 °C
